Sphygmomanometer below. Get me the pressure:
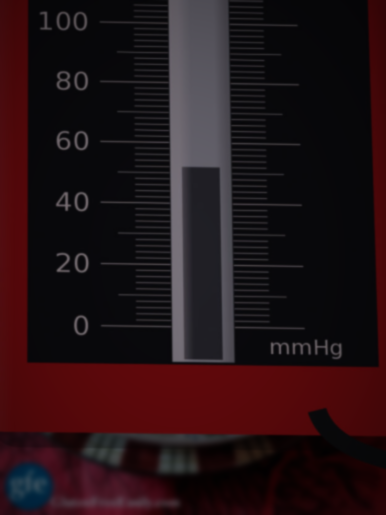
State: 52 mmHg
